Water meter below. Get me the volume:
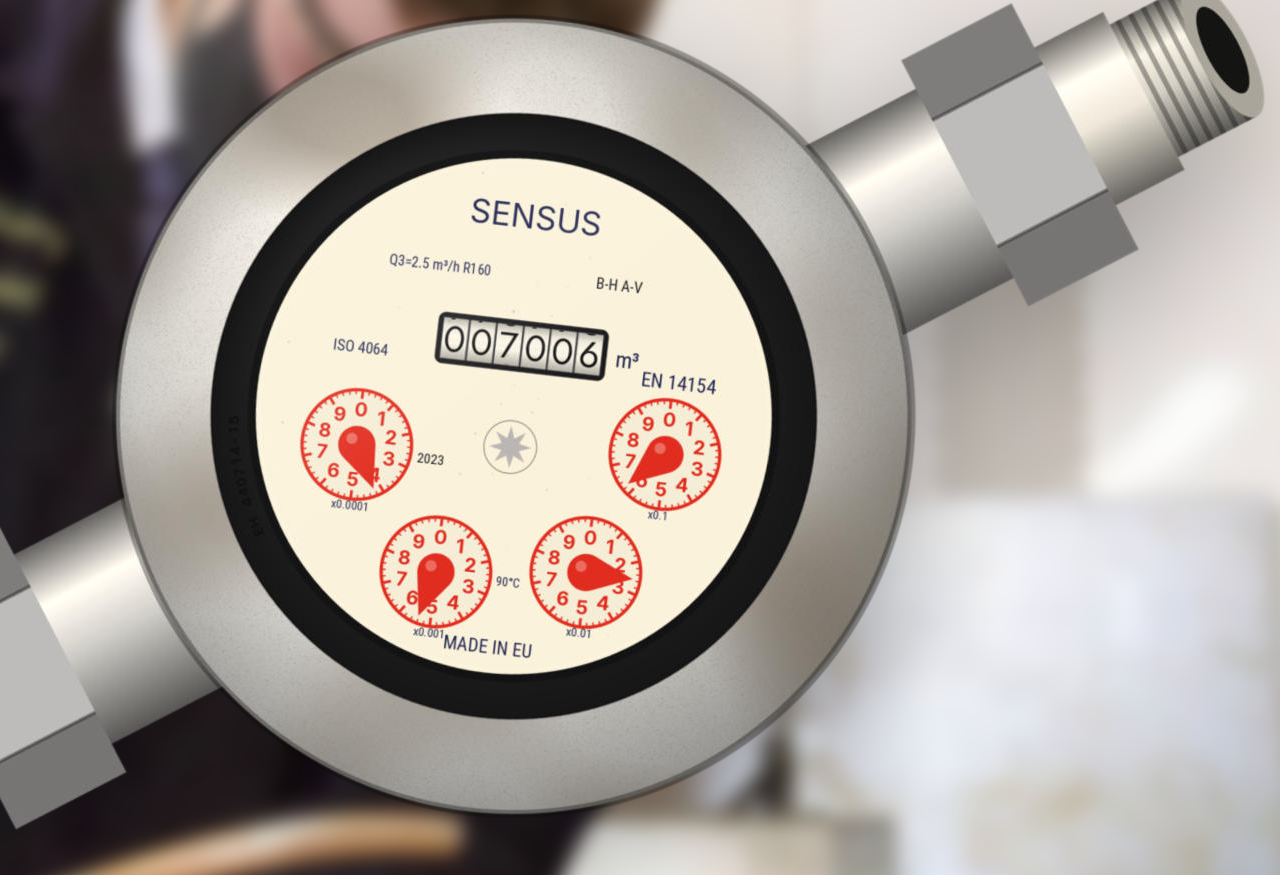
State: 7006.6254 m³
